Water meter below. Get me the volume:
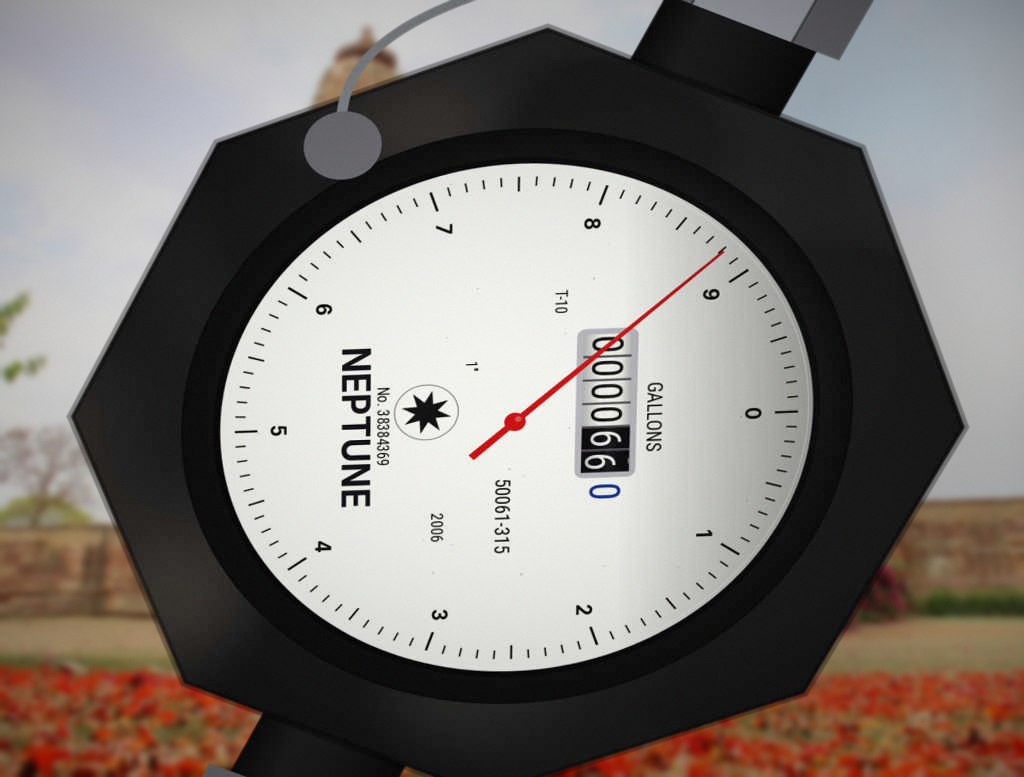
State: 658.8 gal
